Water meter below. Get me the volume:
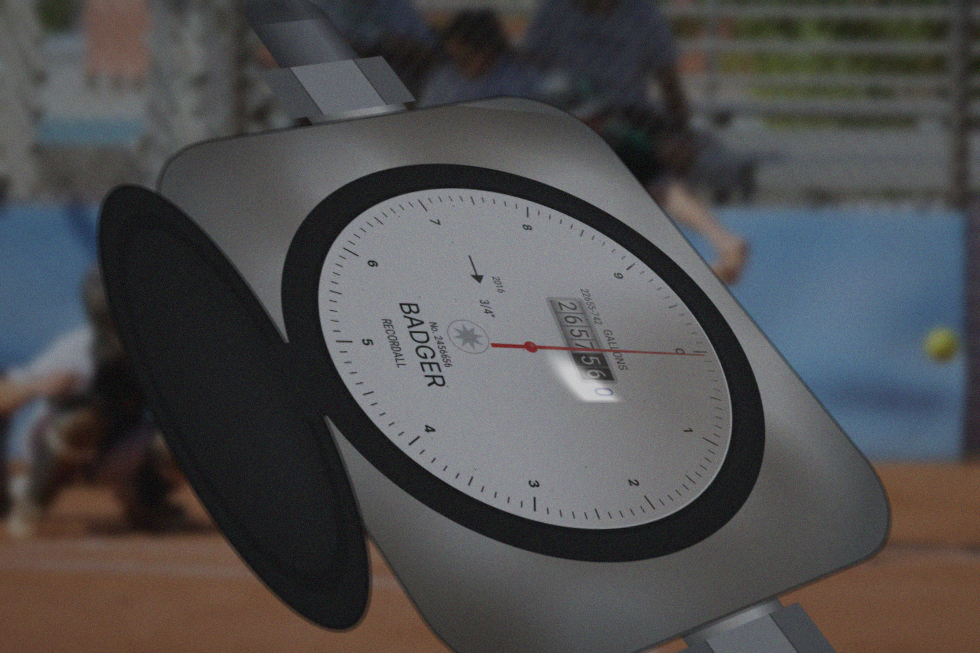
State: 2657560.0 gal
